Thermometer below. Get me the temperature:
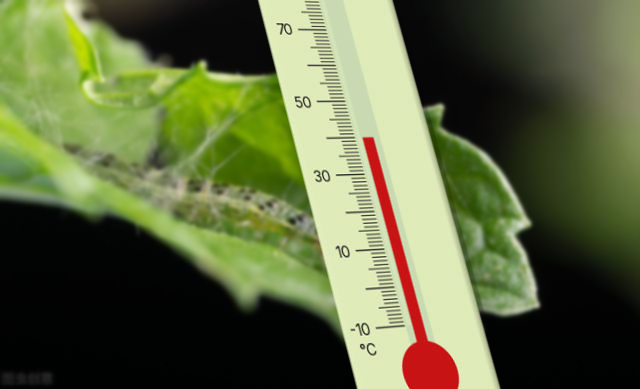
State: 40 °C
